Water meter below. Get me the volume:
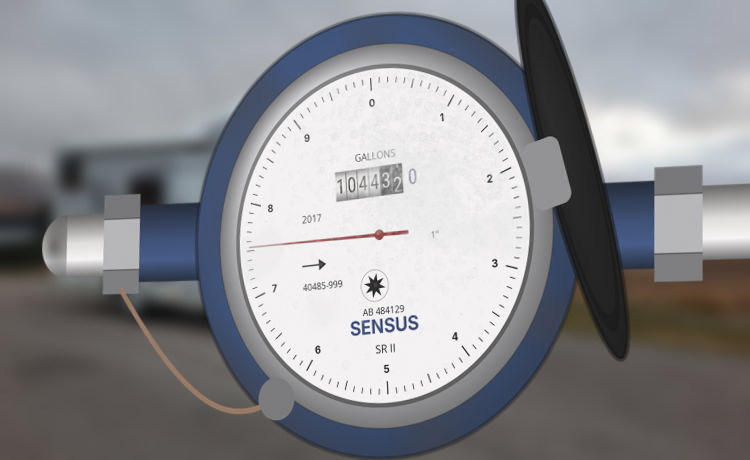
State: 1044317.5 gal
